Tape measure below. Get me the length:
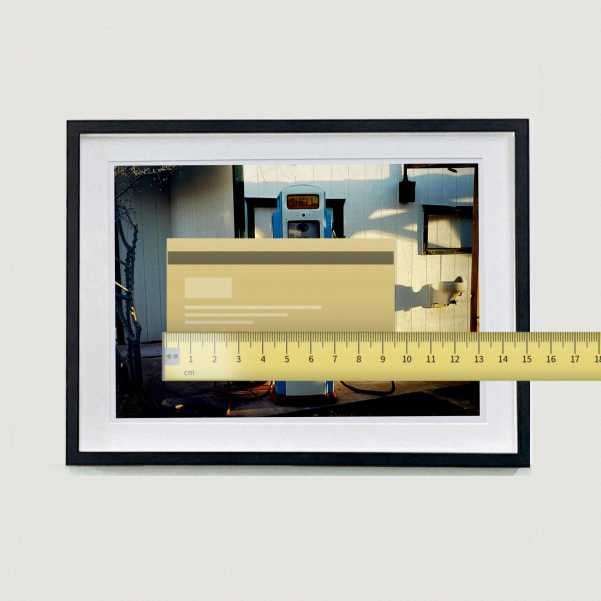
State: 9.5 cm
